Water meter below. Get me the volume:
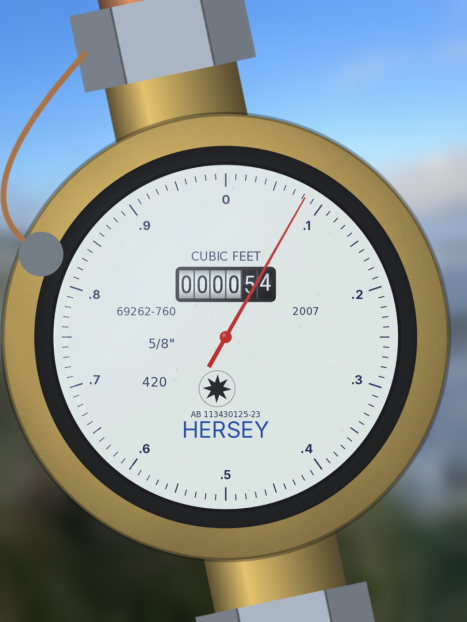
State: 54.08 ft³
